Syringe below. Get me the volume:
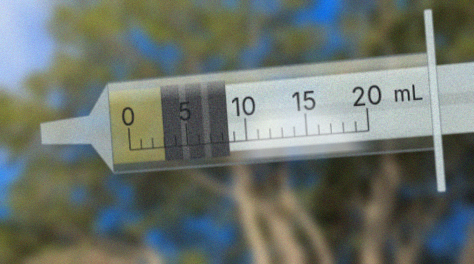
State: 3 mL
